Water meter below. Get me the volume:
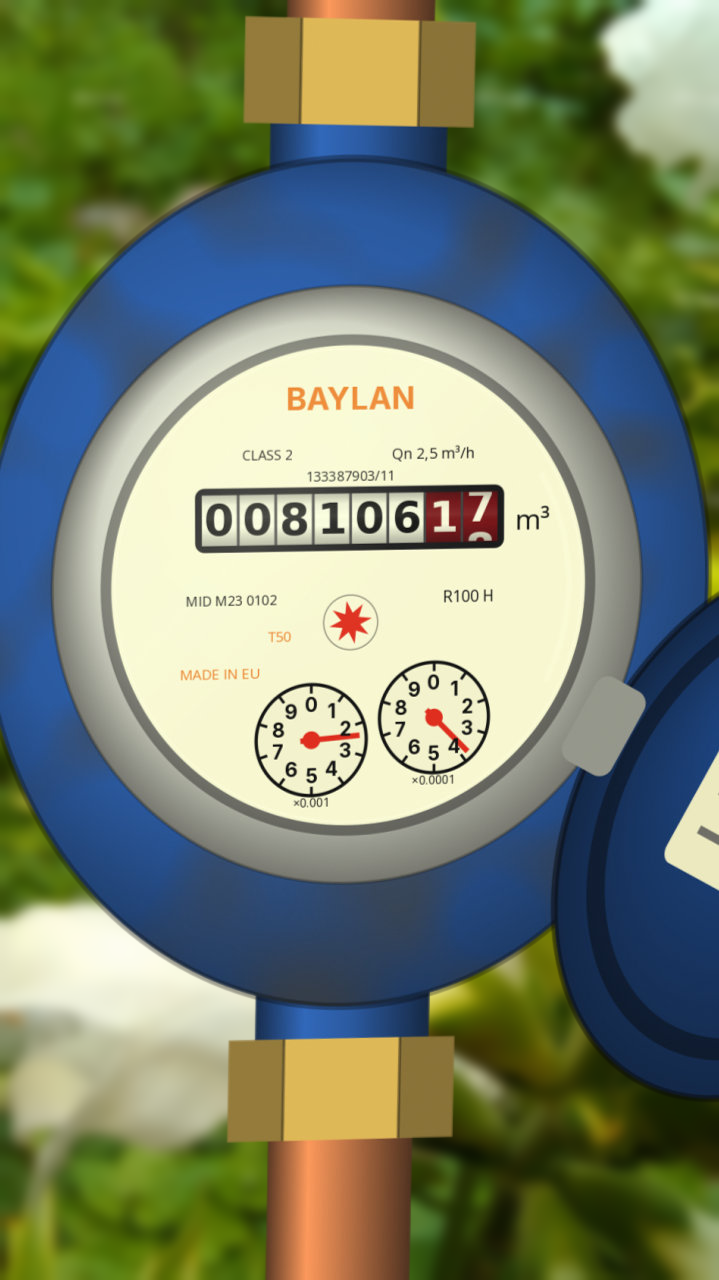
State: 8106.1723 m³
